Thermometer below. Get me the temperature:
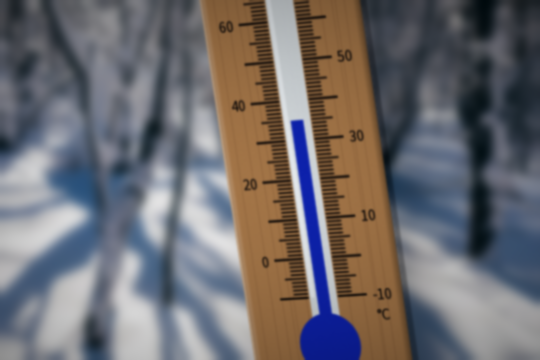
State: 35 °C
